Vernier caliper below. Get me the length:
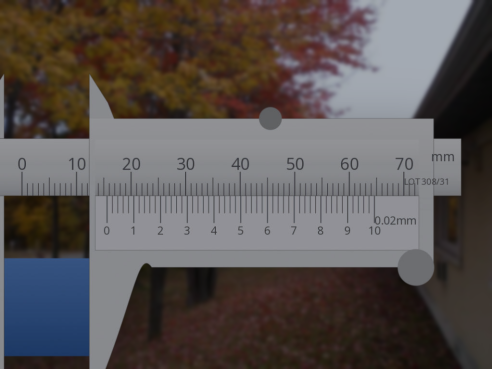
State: 15.6 mm
